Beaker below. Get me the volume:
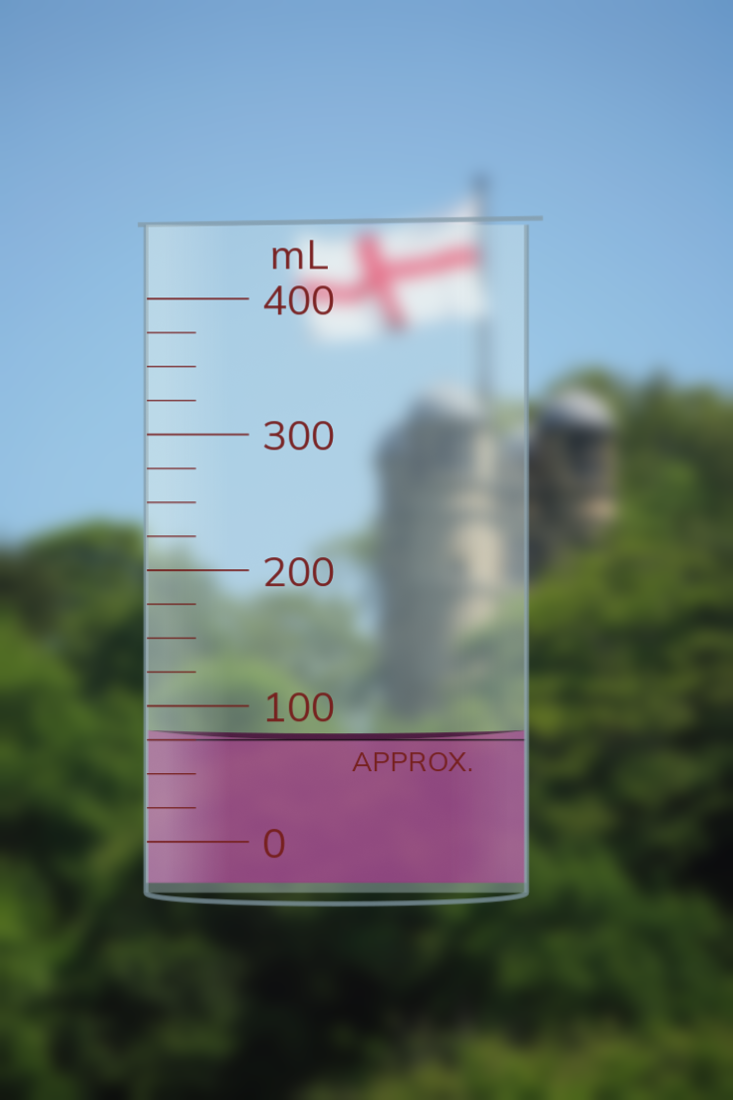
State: 75 mL
